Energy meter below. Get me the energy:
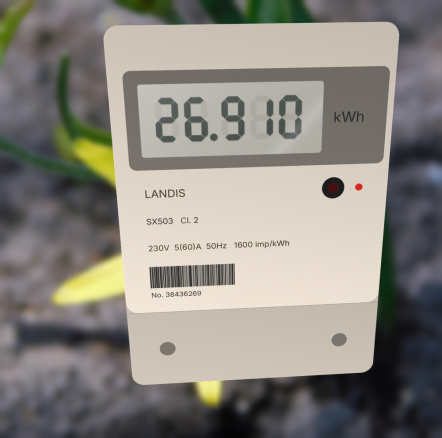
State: 26.910 kWh
